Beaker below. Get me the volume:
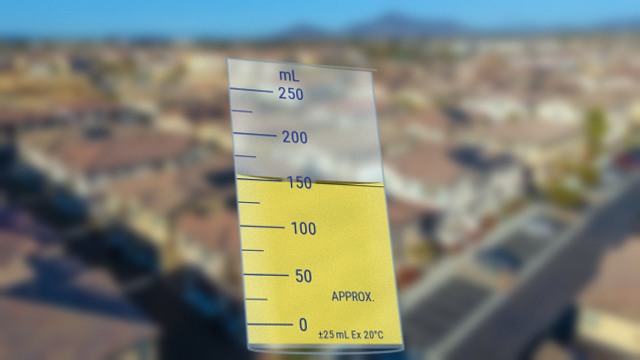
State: 150 mL
